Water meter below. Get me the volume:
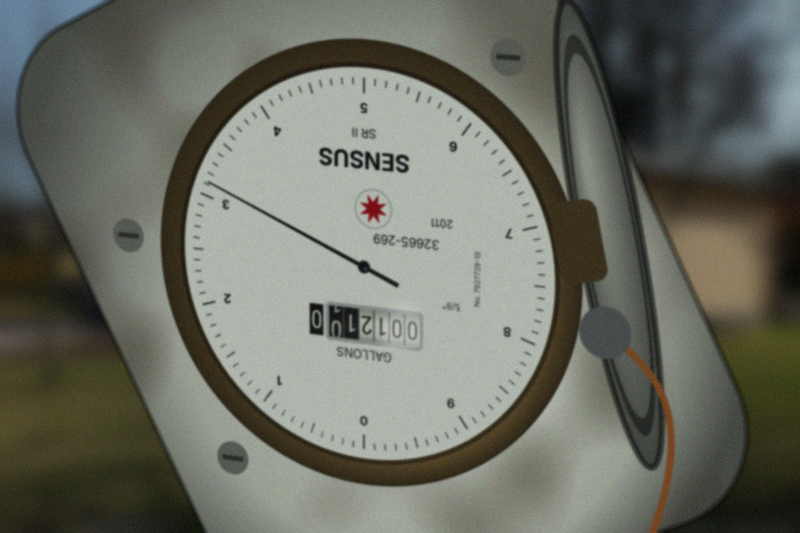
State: 12103.1 gal
